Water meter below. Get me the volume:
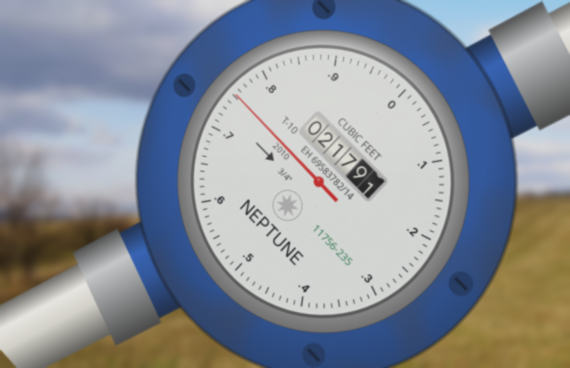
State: 21790.75 ft³
